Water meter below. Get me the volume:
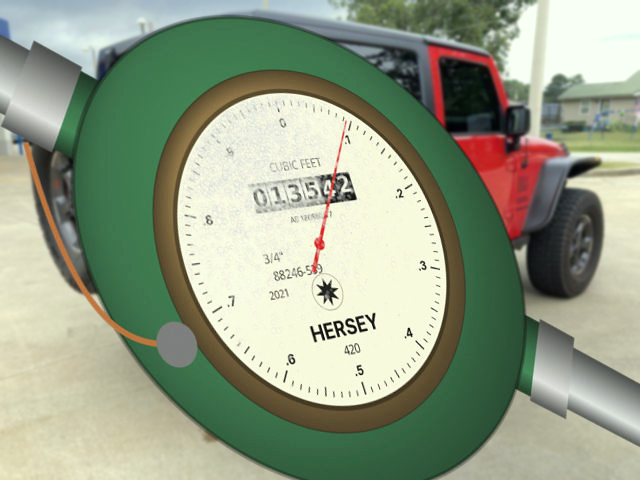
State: 13542.09 ft³
